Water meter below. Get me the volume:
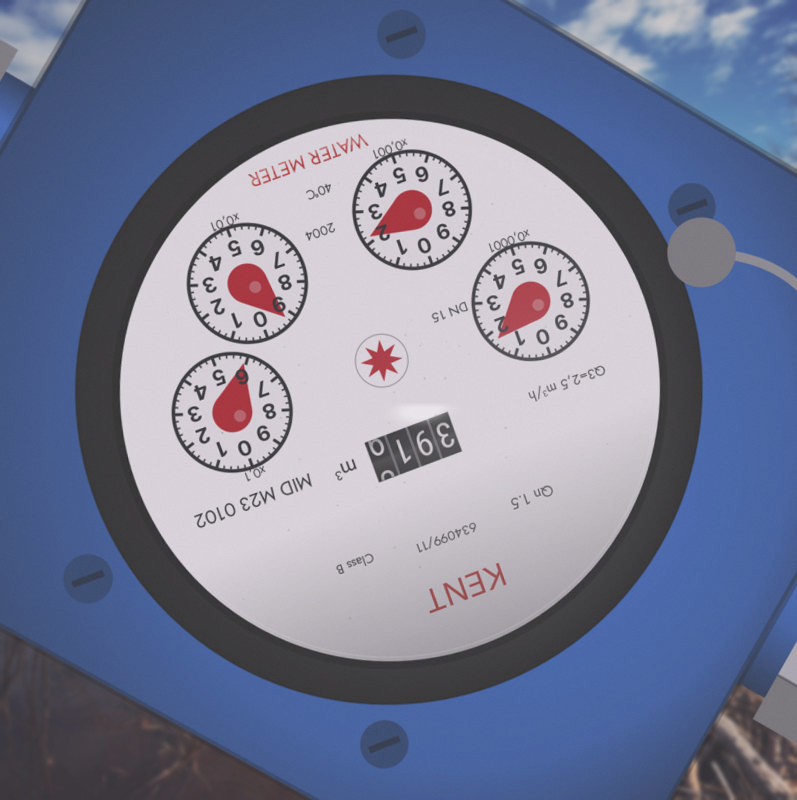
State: 3918.5921 m³
